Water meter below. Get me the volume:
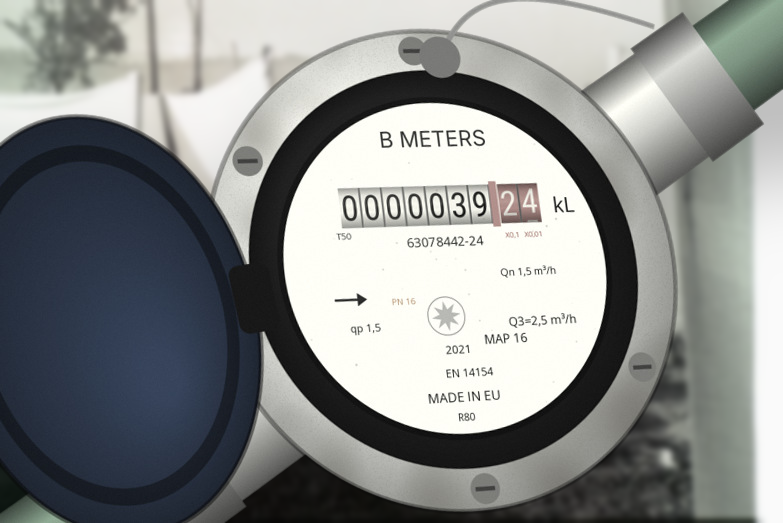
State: 39.24 kL
